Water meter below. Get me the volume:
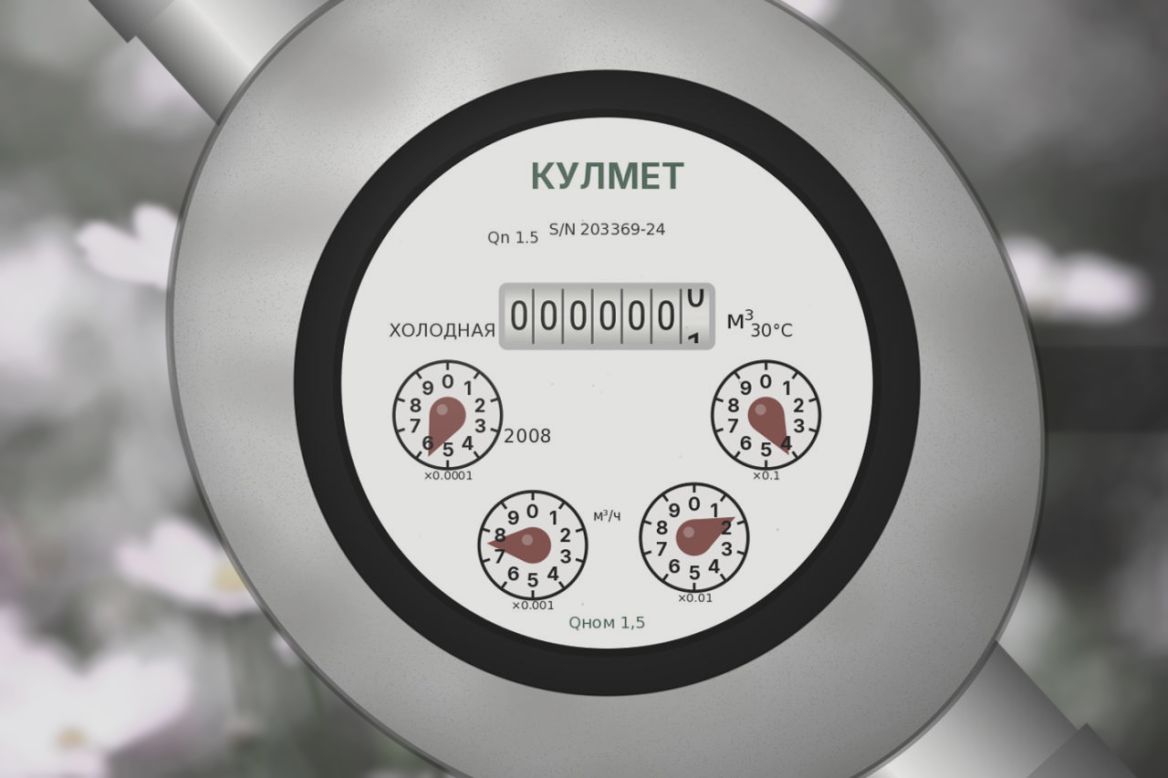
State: 0.4175 m³
